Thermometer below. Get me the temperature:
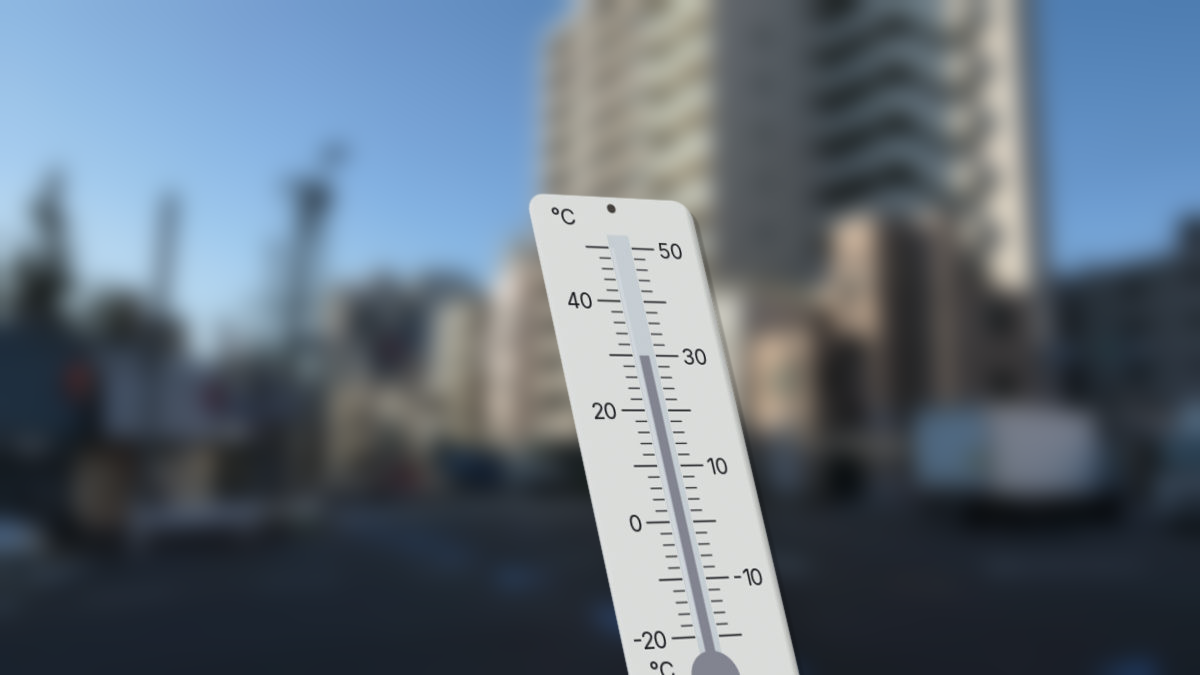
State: 30 °C
